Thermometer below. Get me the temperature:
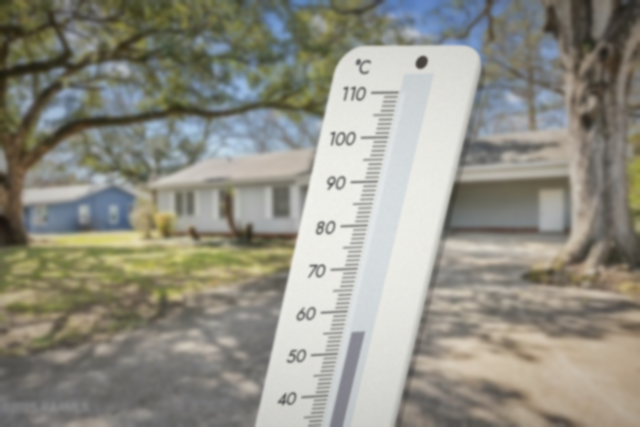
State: 55 °C
